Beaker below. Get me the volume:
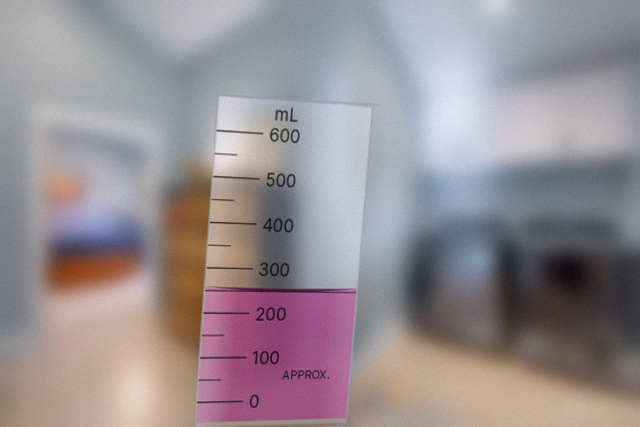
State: 250 mL
